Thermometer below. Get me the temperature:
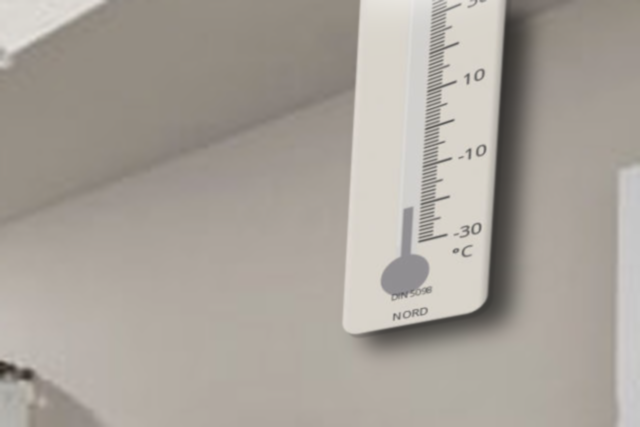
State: -20 °C
